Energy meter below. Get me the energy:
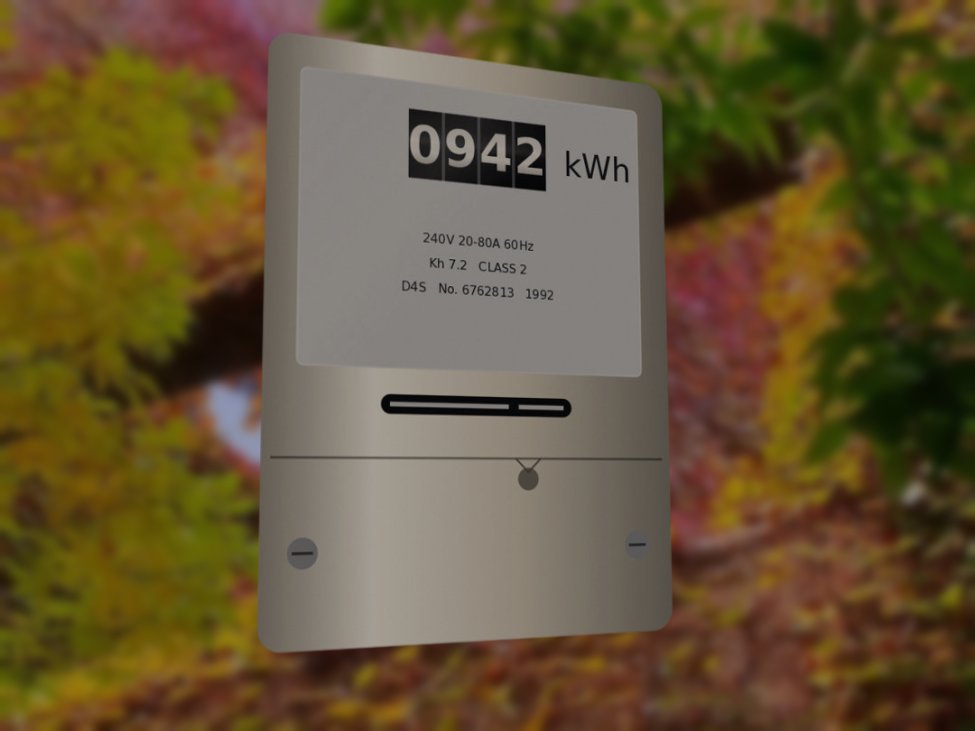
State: 942 kWh
